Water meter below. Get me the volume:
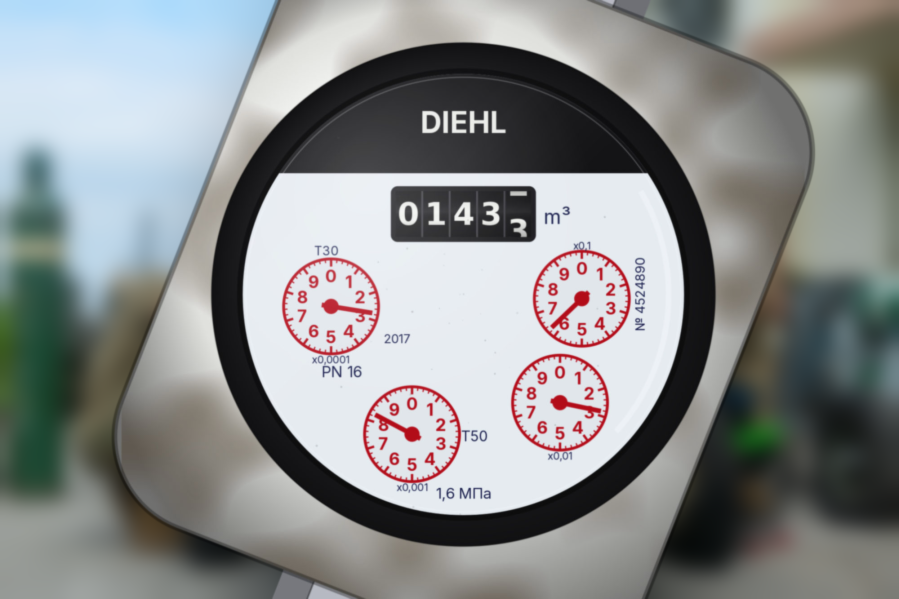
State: 1432.6282 m³
